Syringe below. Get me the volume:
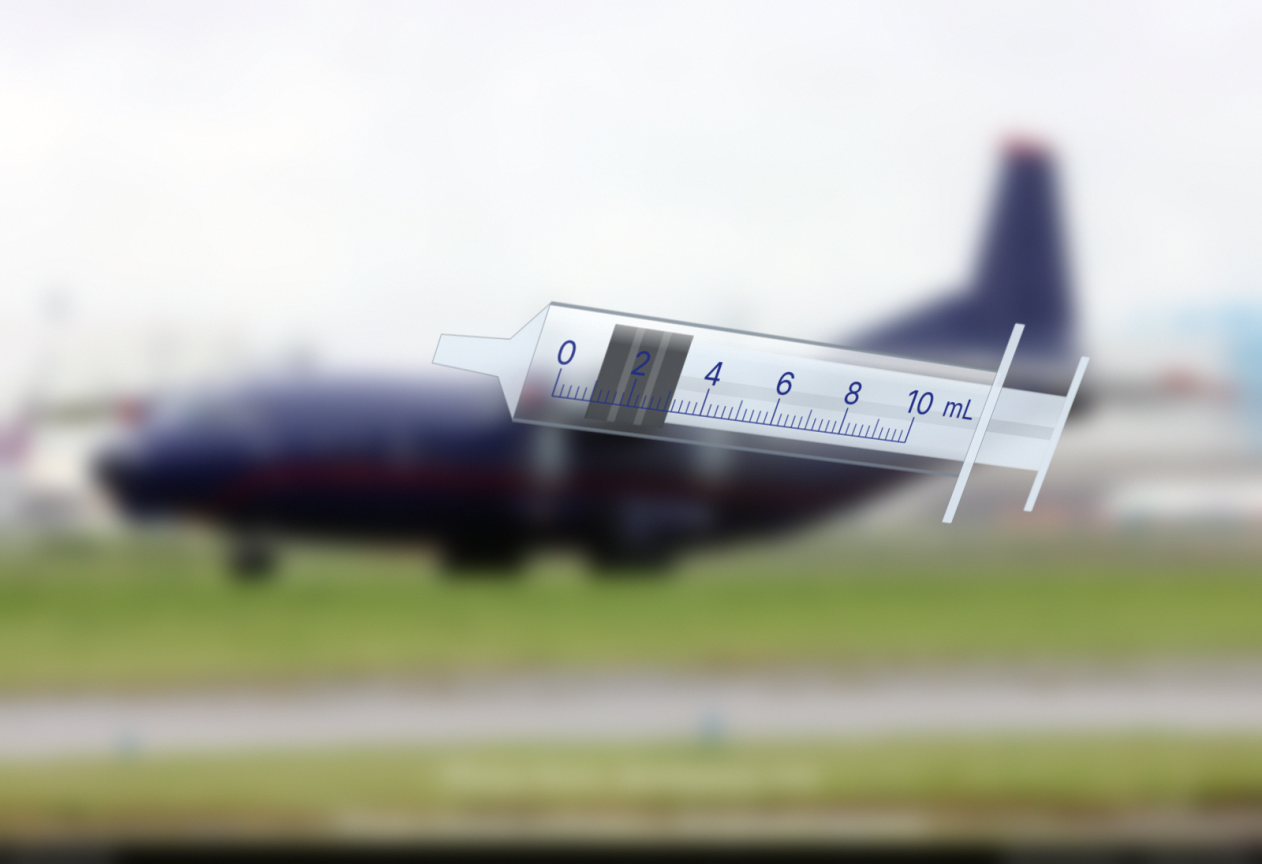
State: 1 mL
